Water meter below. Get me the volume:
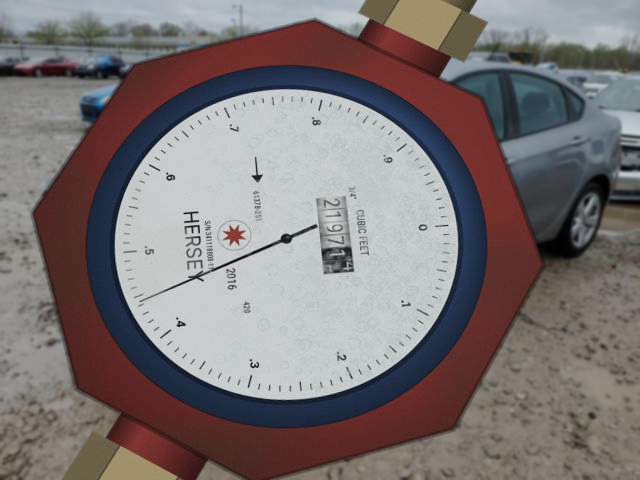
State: 219714.44 ft³
